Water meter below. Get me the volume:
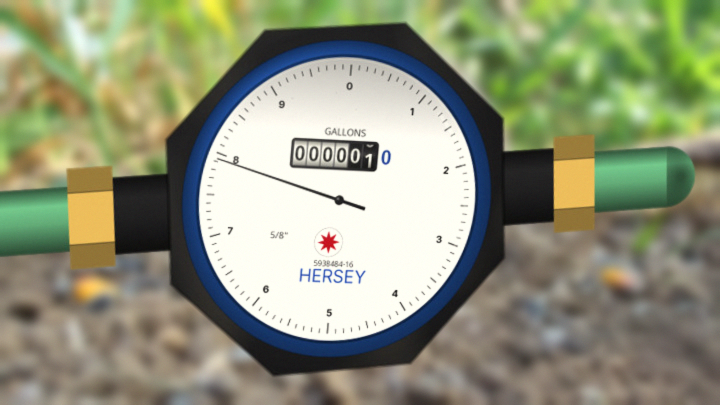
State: 7.9 gal
